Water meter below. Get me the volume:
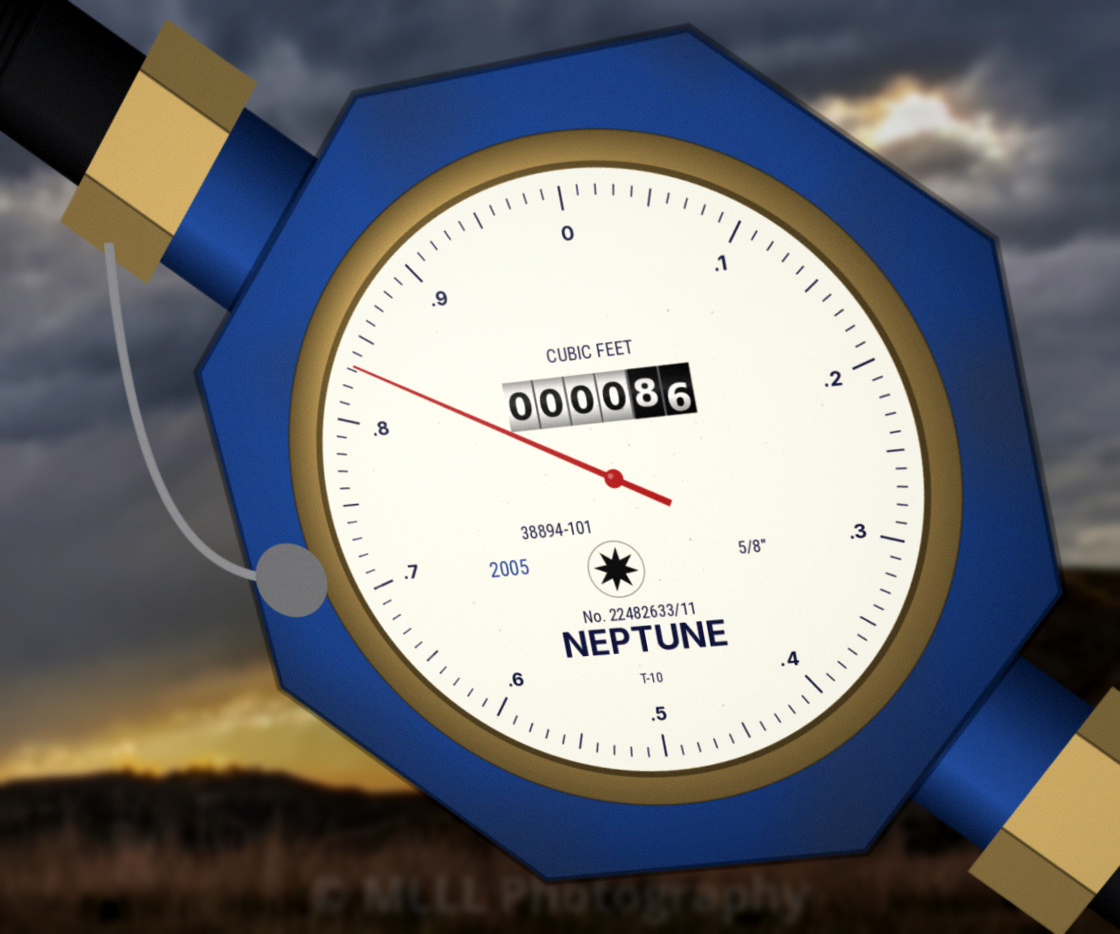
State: 85.83 ft³
